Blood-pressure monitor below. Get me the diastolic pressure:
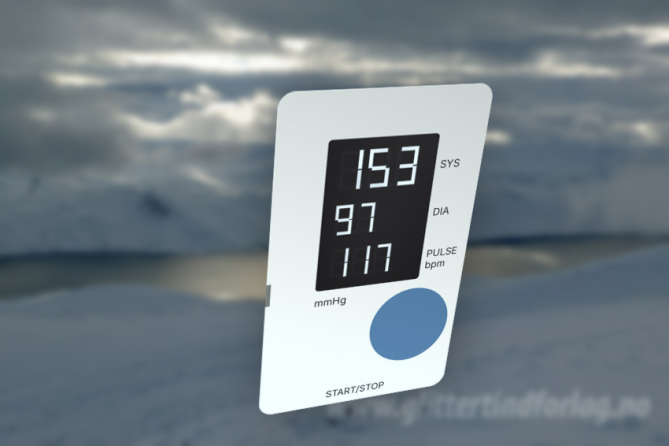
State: 97 mmHg
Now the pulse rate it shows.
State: 117 bpm
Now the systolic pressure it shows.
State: 153 mmHg
